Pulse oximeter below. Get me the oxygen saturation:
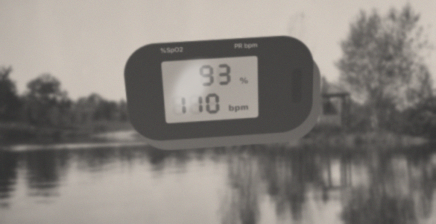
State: 93 %
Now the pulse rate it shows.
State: 110 bpm
